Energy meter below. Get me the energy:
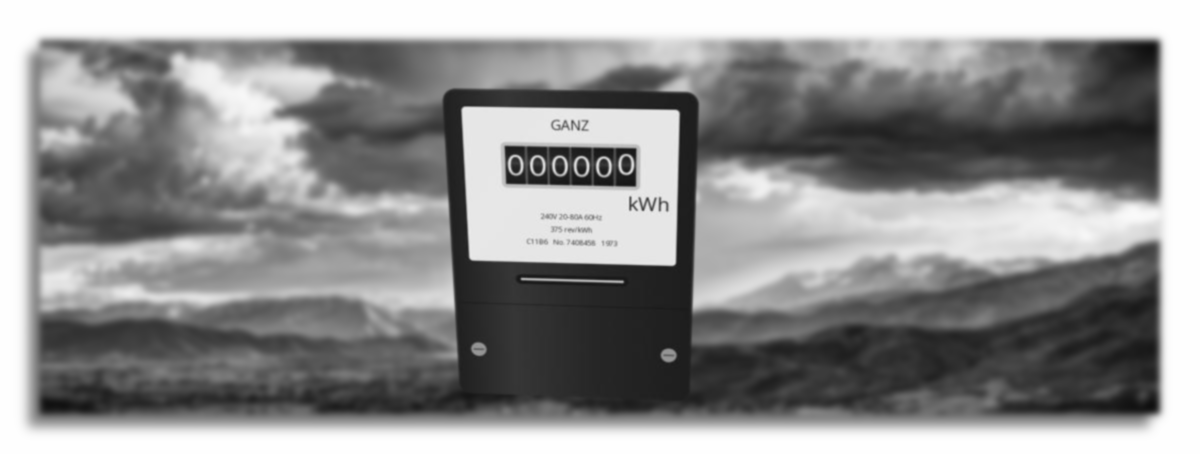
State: 0 kWh
